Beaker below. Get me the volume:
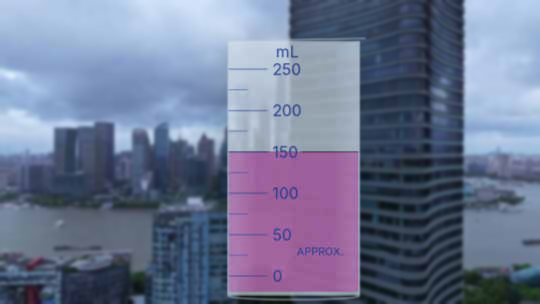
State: 150 mL
